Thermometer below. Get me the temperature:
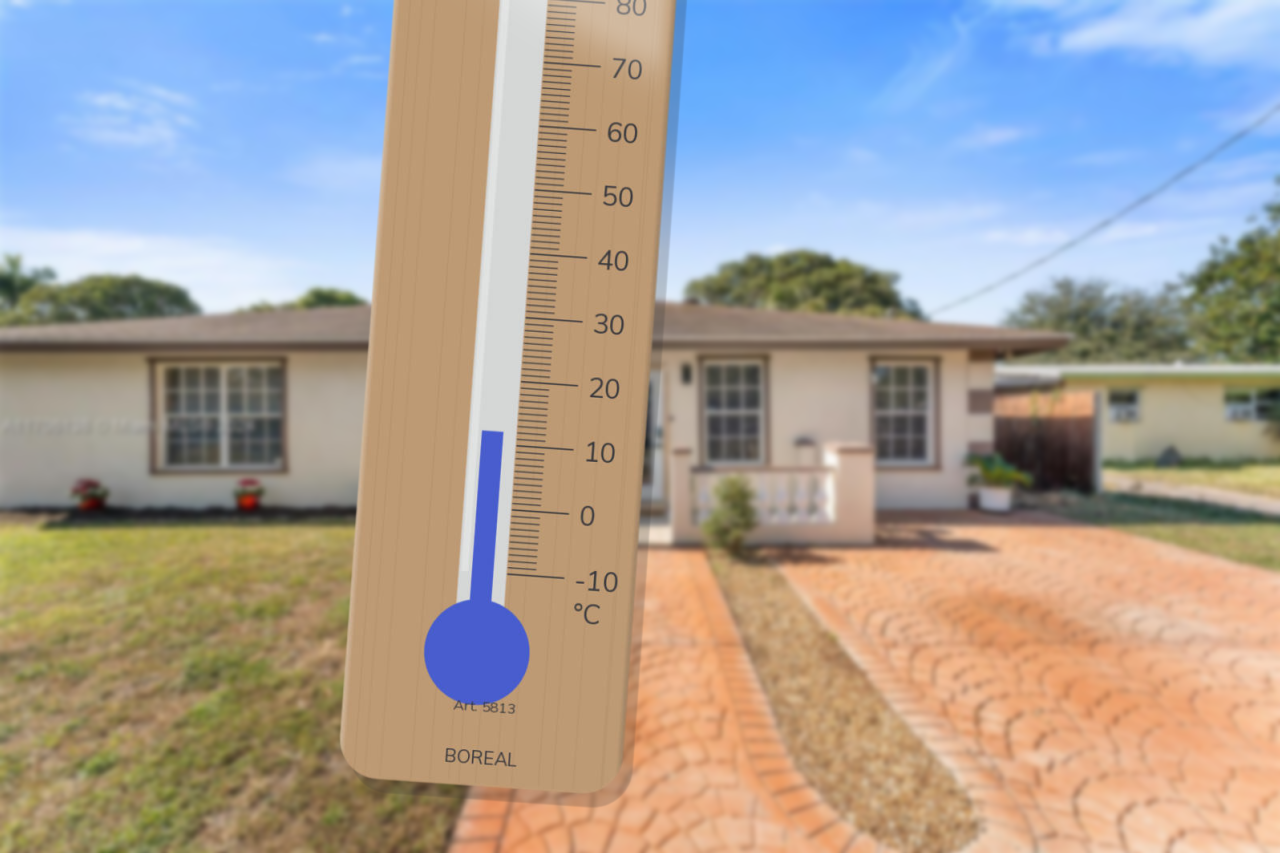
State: 12 °C
